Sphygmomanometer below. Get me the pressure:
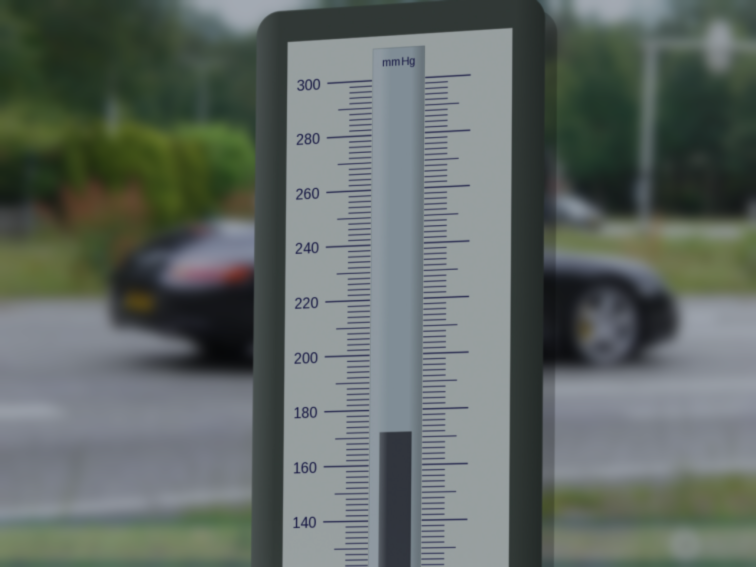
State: 172 mmHg
